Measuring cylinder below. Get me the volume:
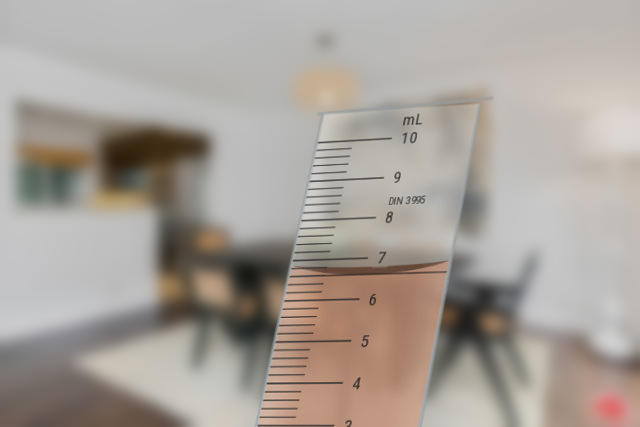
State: 6.6 mL
